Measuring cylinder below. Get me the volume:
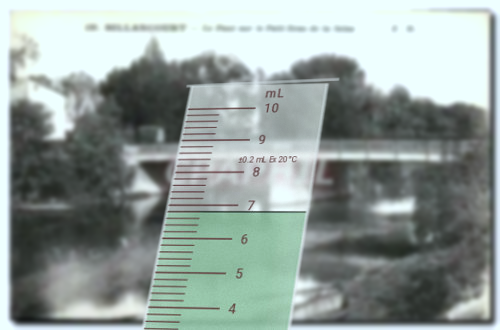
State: 6.8 mL
